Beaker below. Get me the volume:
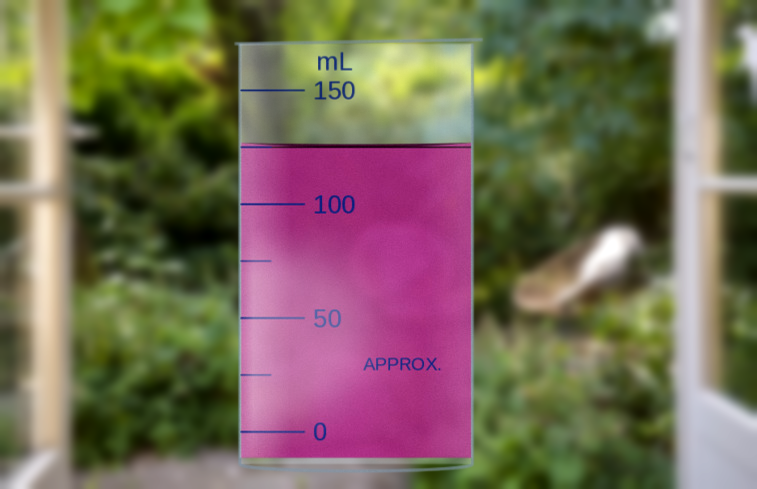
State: 125 mL
